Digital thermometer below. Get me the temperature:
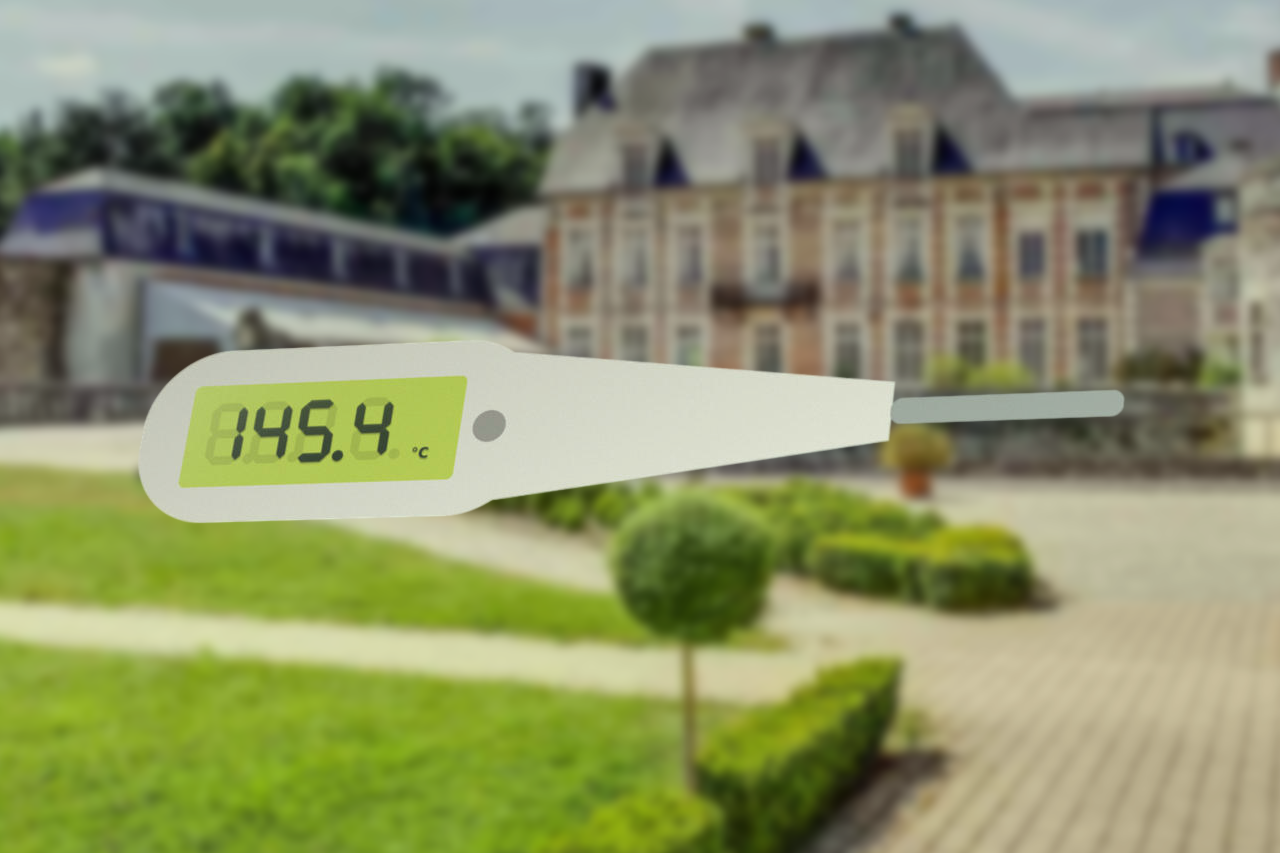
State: 145.4 °C
